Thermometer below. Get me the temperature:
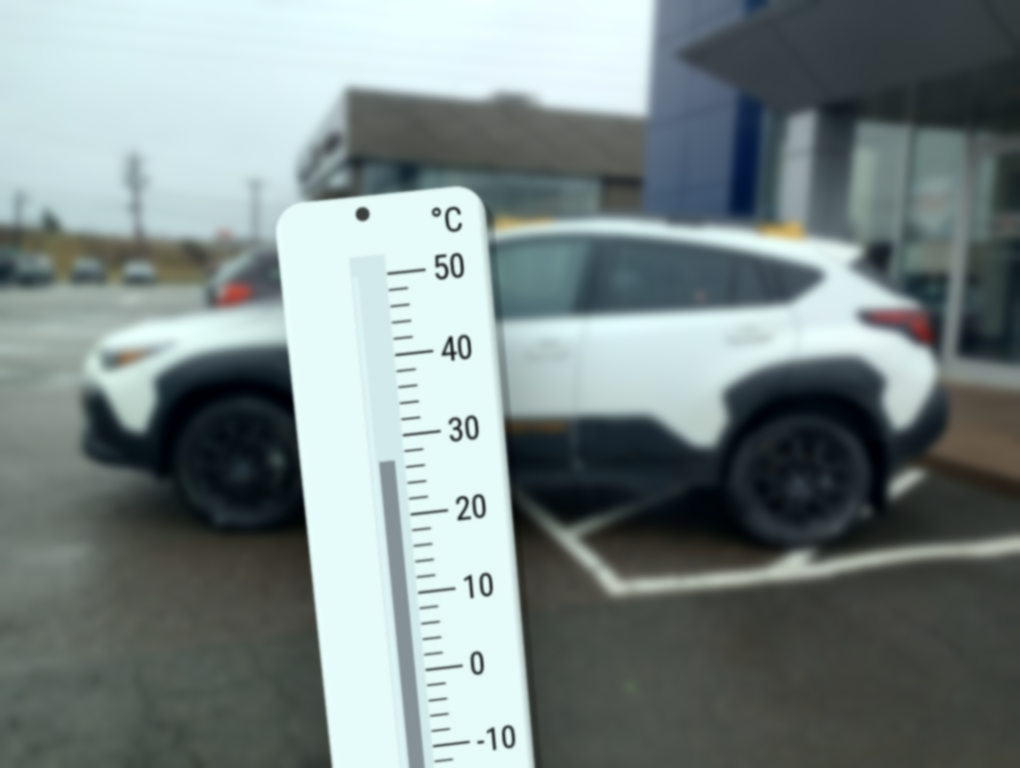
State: 27 °C
